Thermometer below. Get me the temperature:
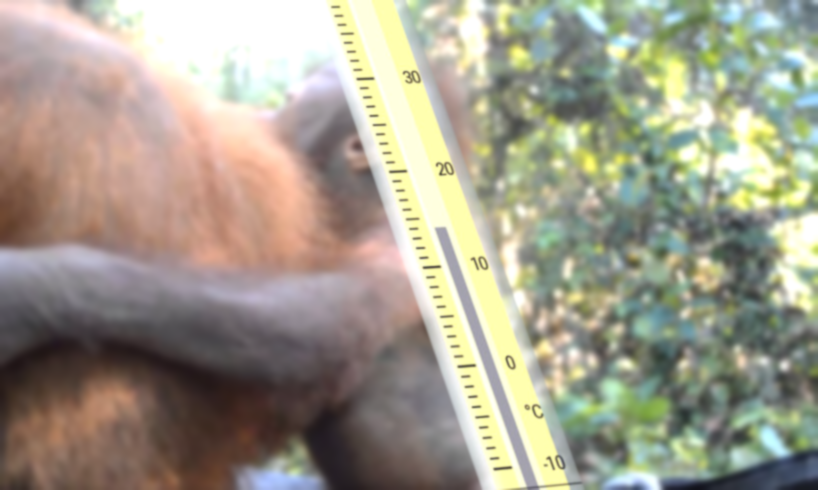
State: 14 °C
